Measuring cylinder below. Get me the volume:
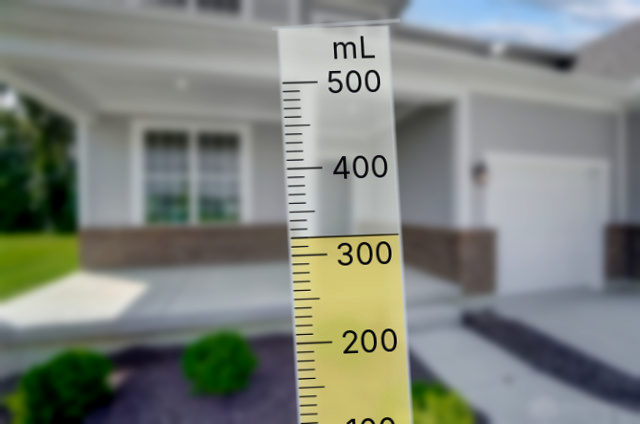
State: 320 mL
